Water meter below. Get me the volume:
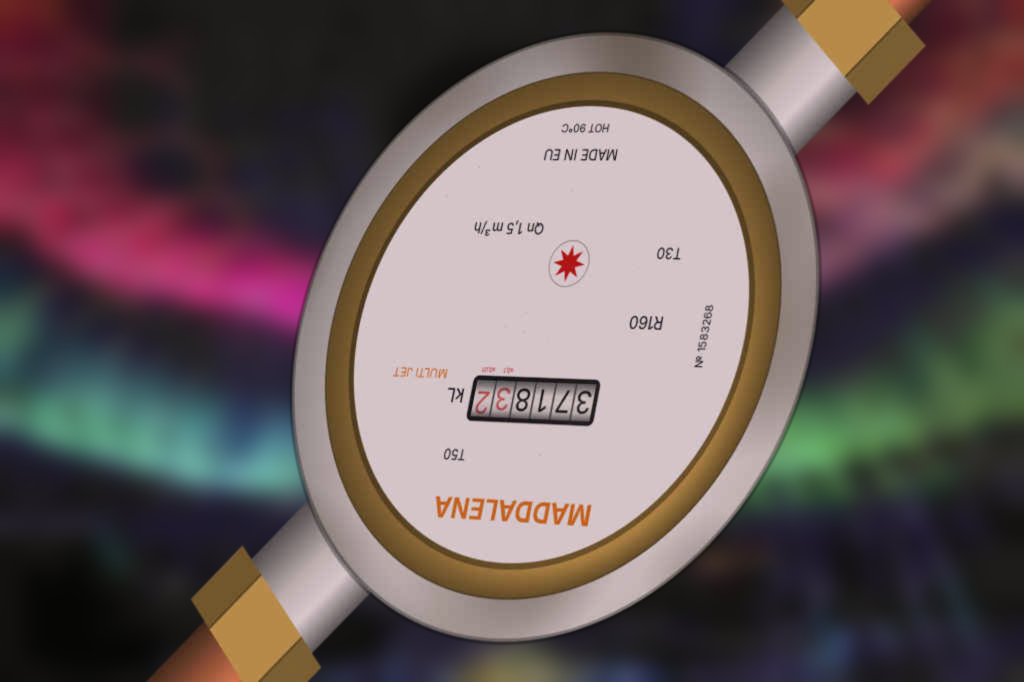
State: 3718.32 kL
